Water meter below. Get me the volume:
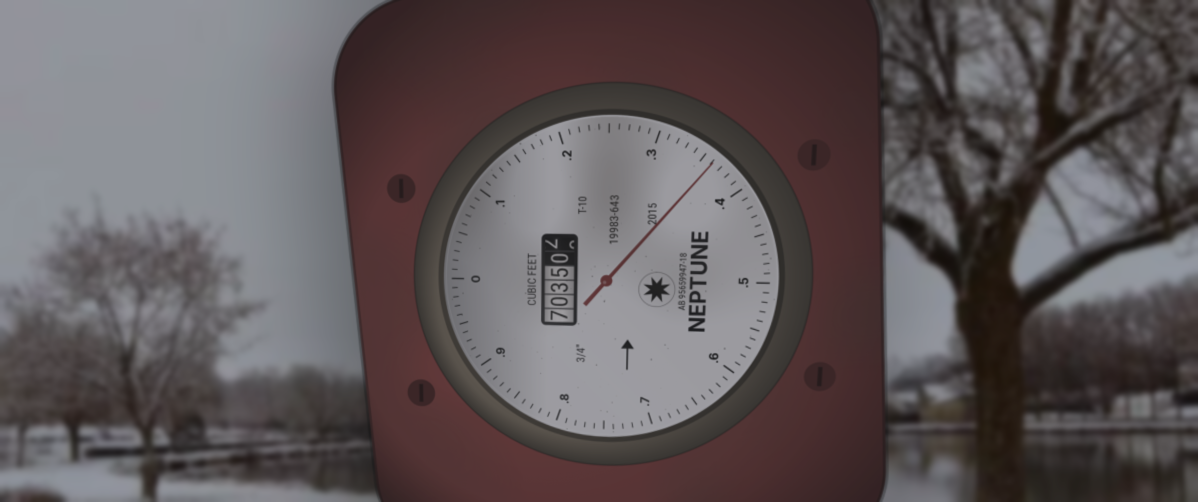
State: 703502.36 ft³
